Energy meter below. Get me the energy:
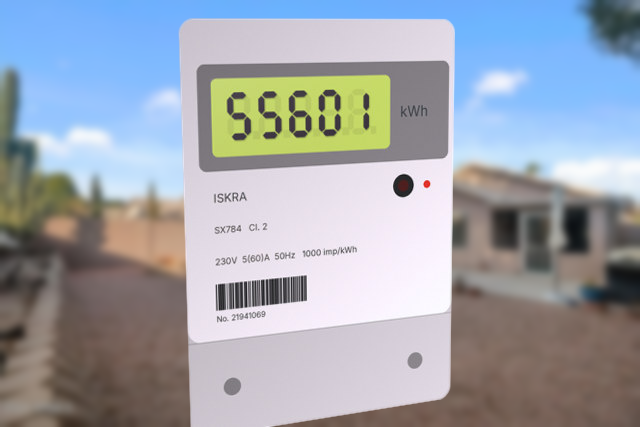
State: 55601 kWh
